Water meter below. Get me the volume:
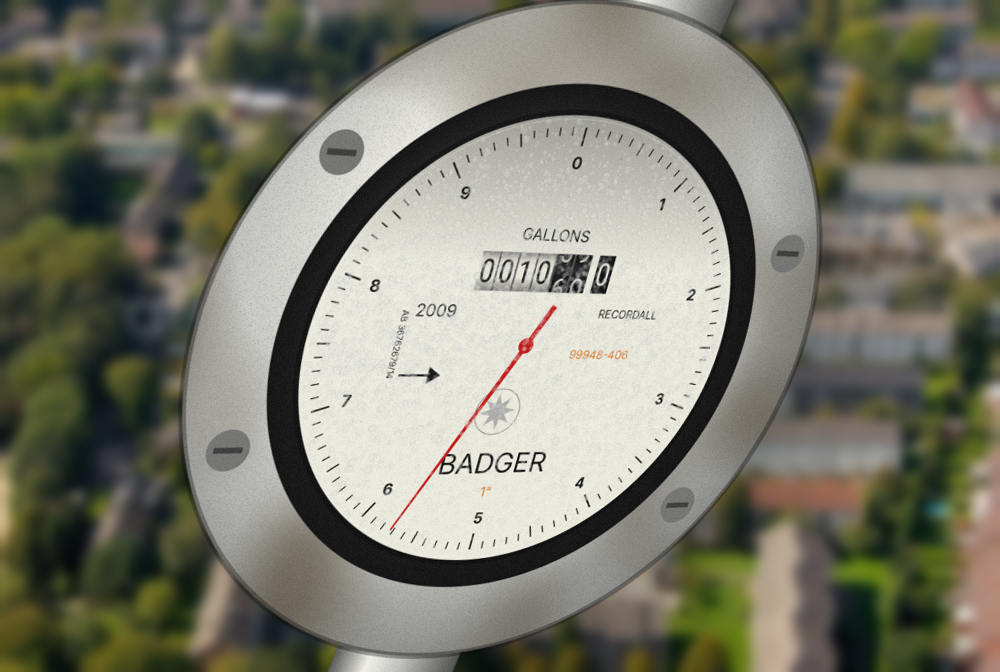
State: 10595.7 gal
